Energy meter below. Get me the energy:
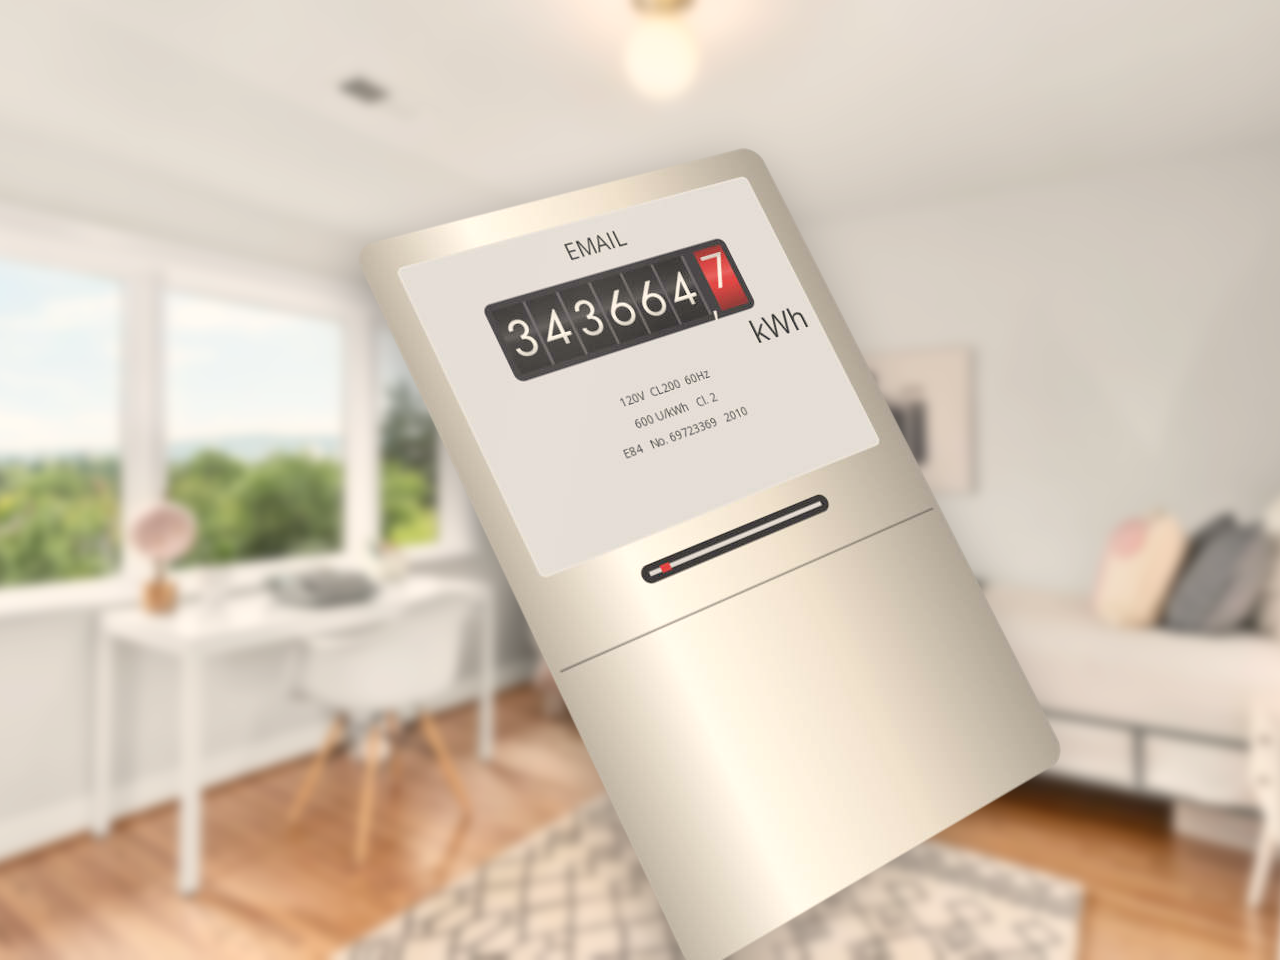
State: 343664.7 kWh
